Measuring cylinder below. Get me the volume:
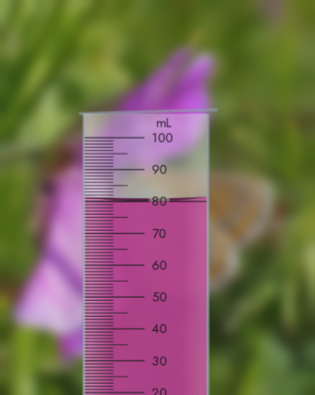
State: 80 mL
